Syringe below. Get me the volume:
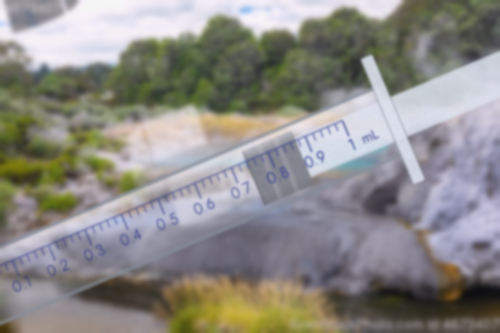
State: 0.74 mL
